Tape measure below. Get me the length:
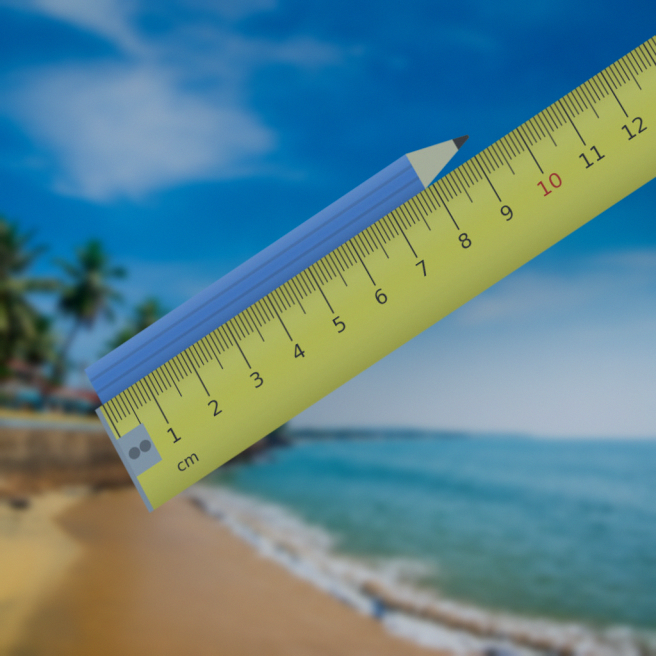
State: 9.1 cm
